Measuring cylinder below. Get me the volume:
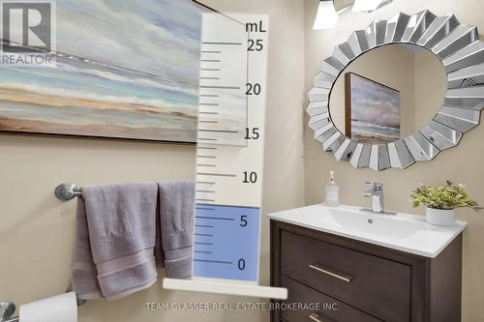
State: 6.5 mL
